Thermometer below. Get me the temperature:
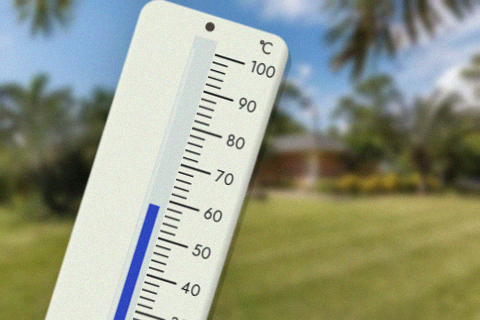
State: 58 °C
